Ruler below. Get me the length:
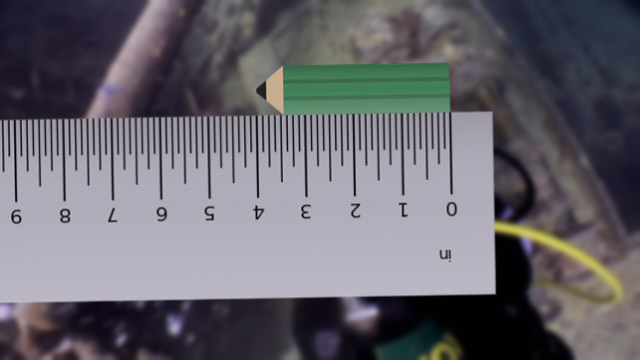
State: 4 in
